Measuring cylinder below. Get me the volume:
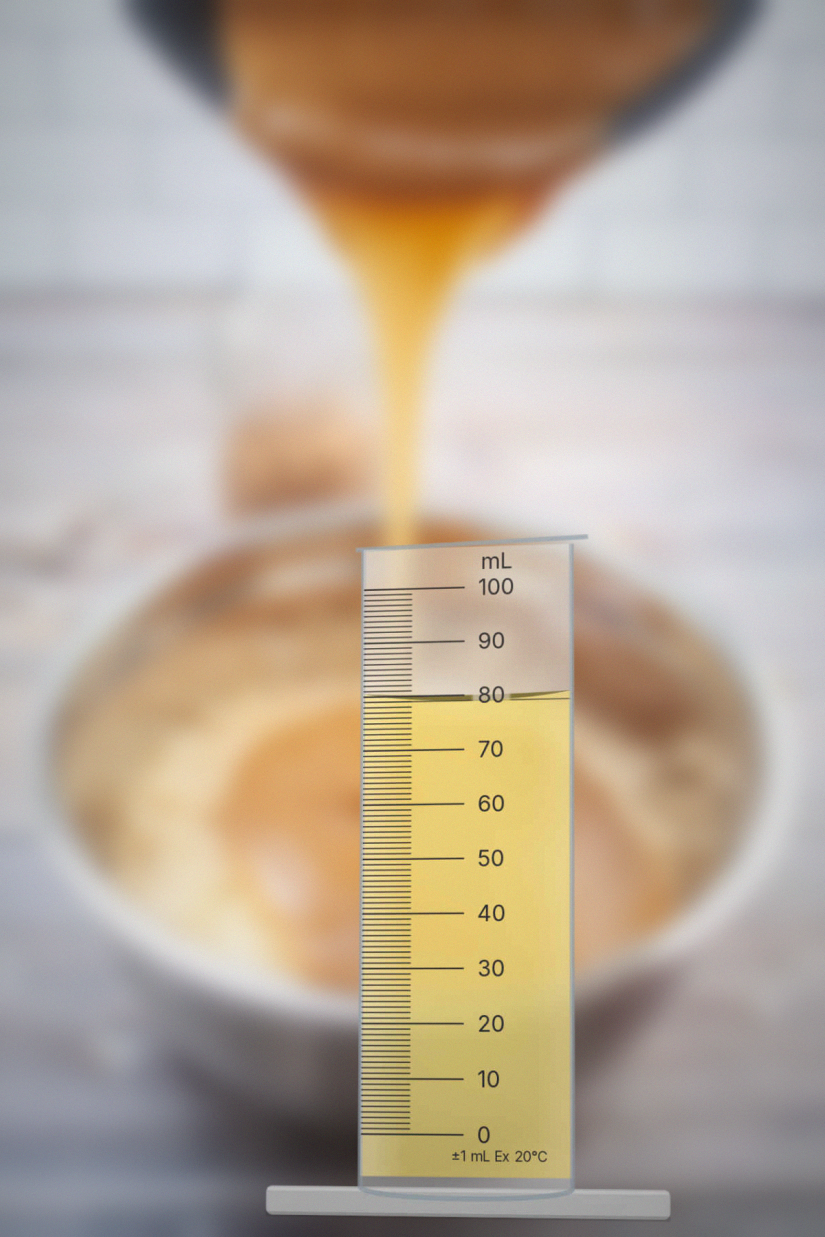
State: 79 mL
